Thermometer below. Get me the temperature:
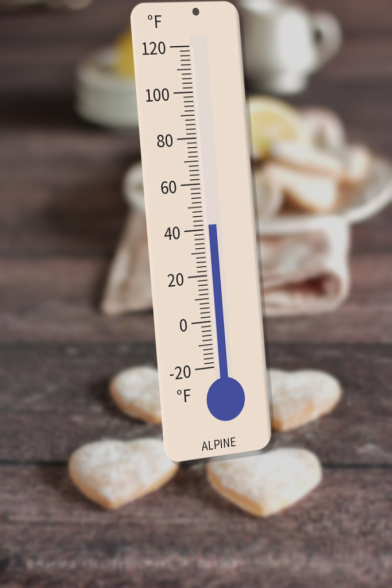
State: 42 °F
